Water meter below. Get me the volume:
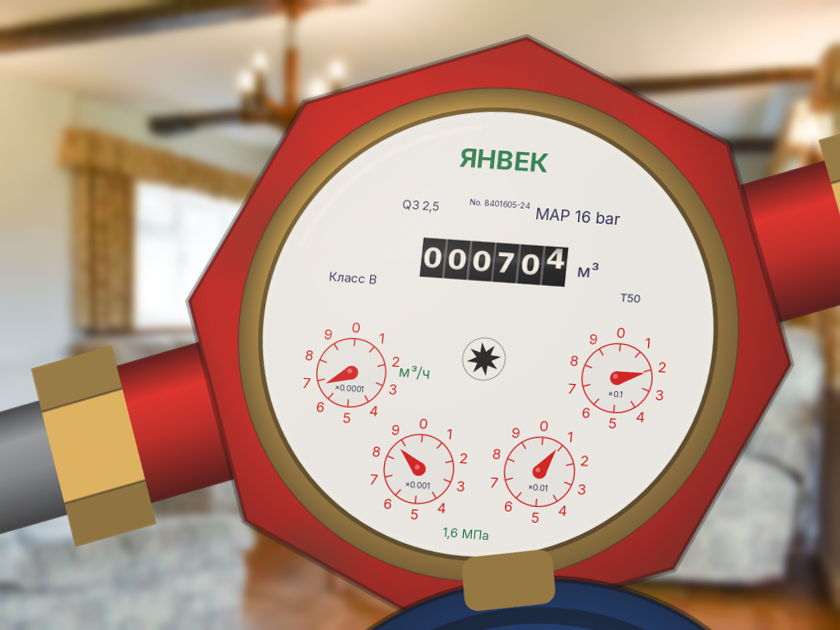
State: 704.2086 m³
